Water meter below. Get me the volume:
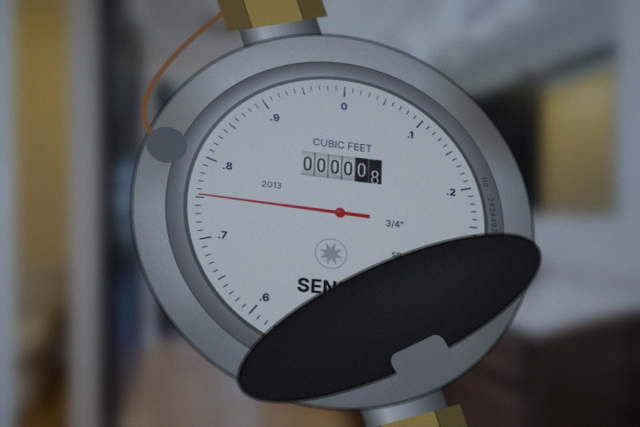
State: 7.75 ft³
